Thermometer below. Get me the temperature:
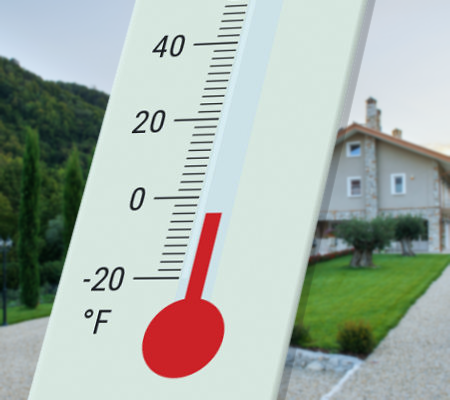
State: -4 °F
